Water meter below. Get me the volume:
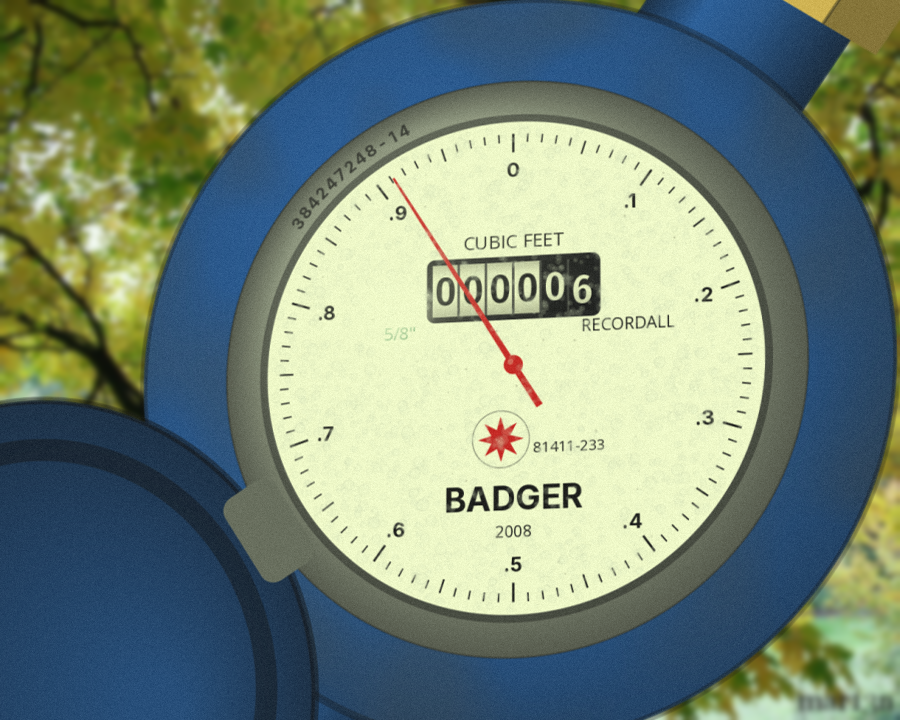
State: 5.91 ft³
